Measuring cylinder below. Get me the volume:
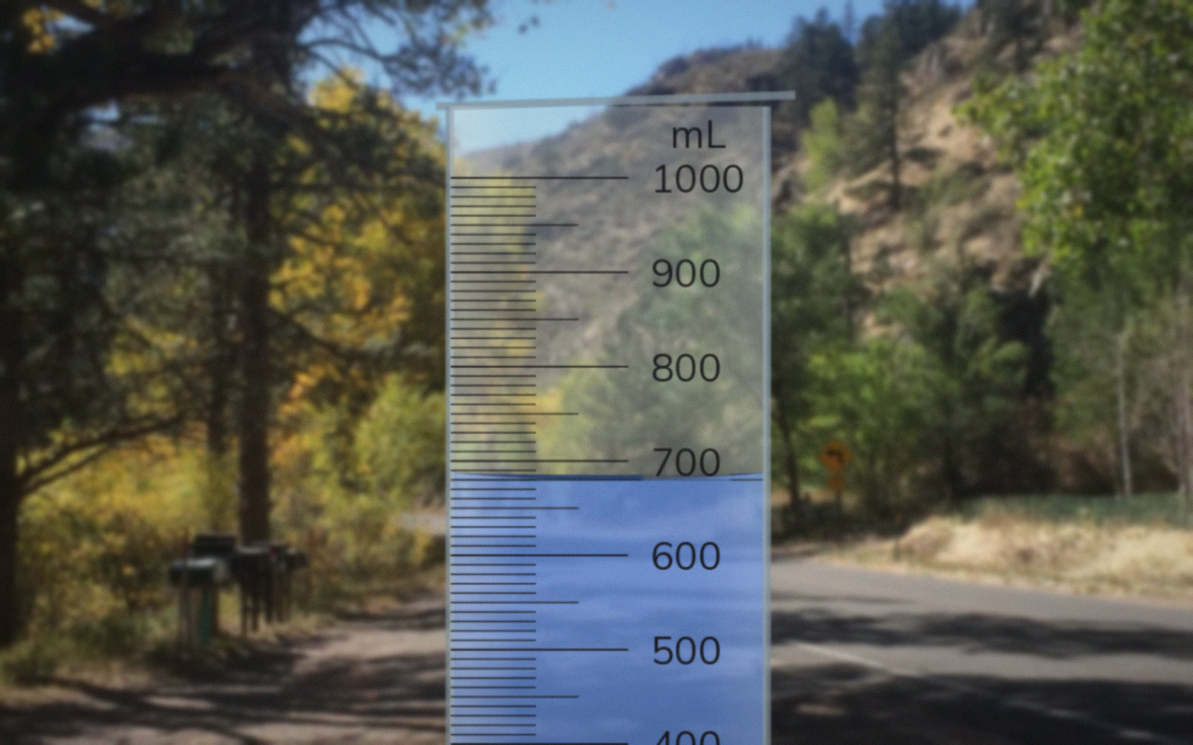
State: 680 mL
